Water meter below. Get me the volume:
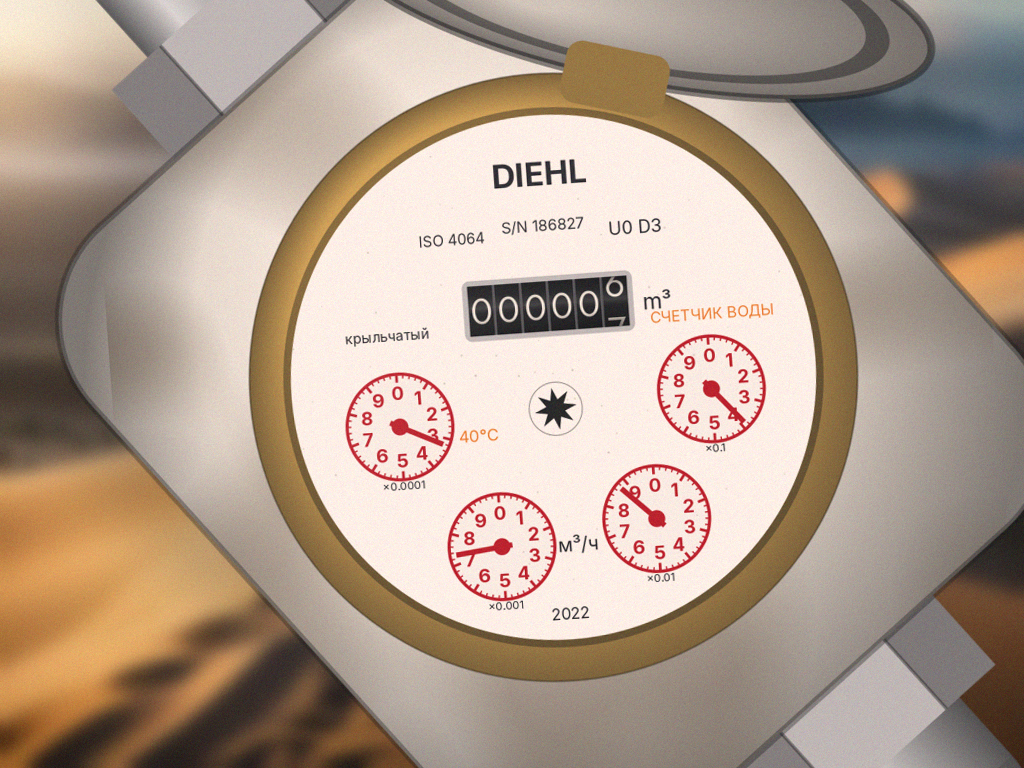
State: 6.3873 m³
